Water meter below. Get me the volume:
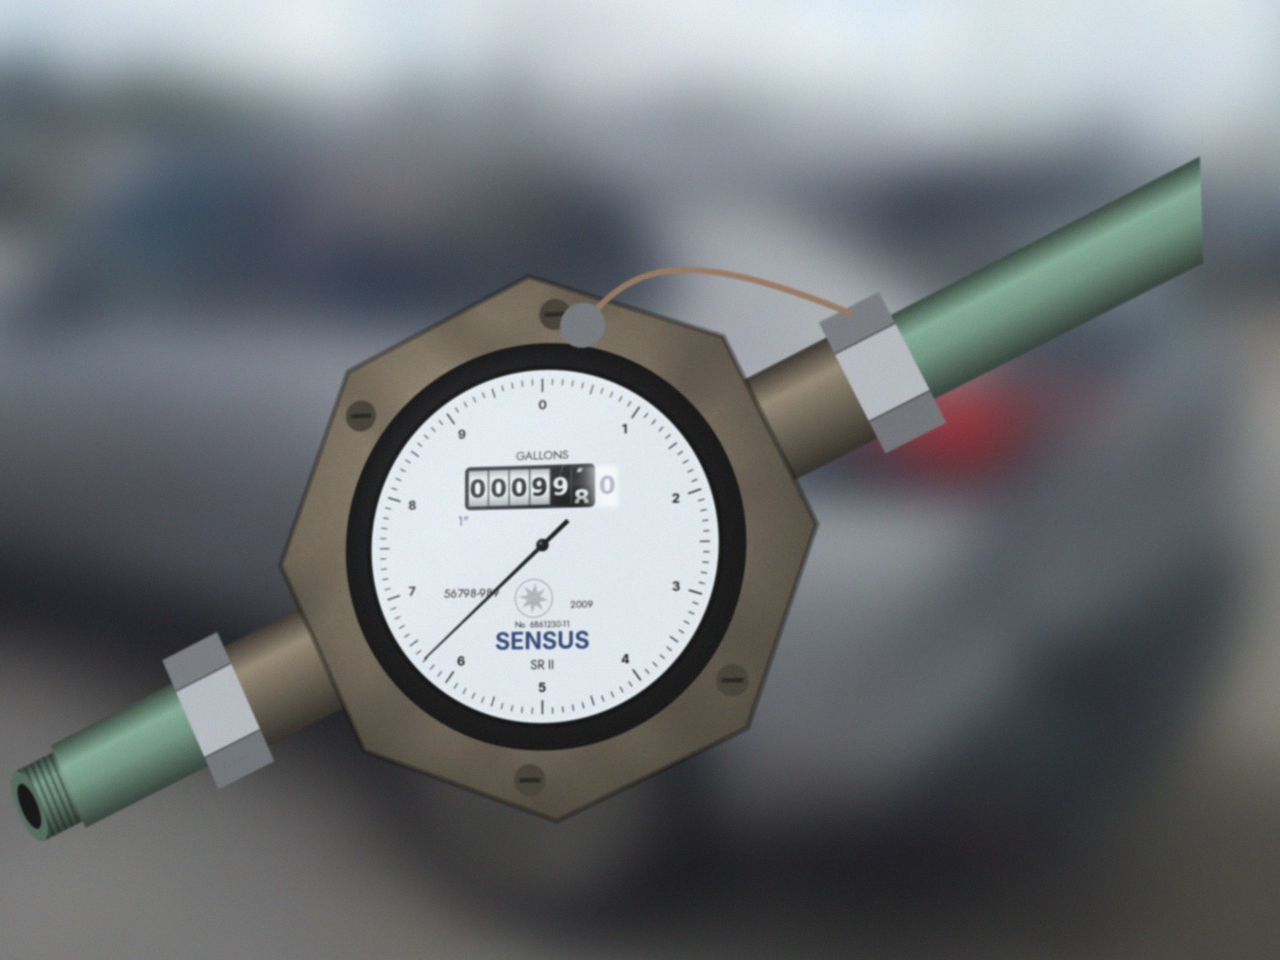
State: 9976.3 gal
